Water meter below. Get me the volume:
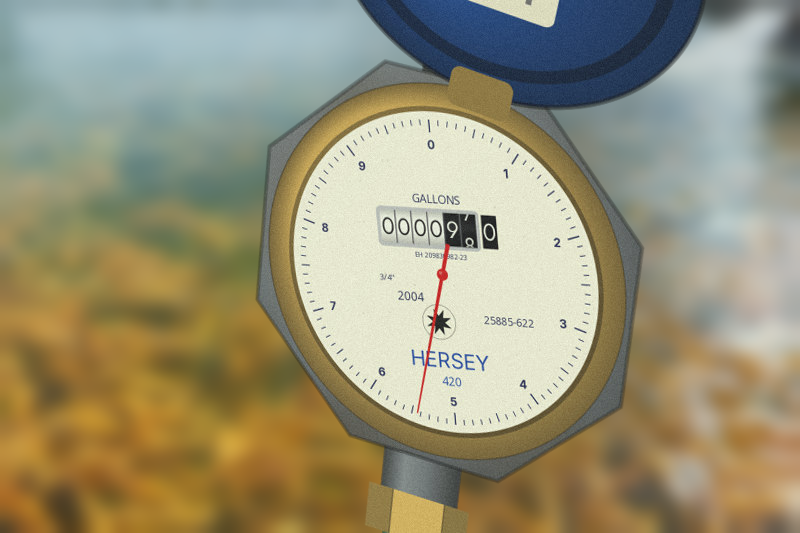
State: 975.4 gal
